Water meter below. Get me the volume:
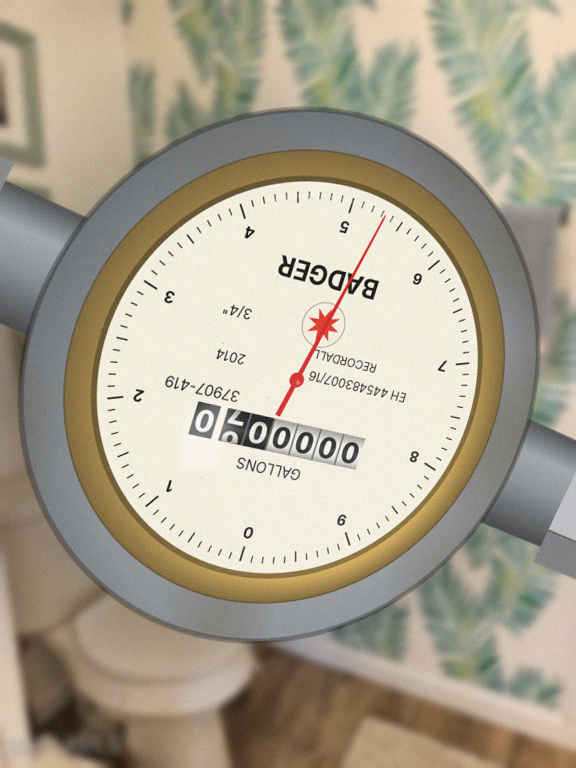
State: 65.3 gal
